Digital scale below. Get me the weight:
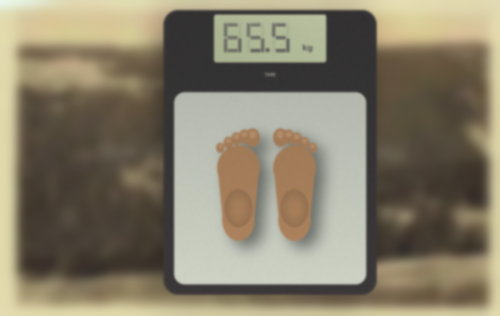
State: 65.5 kg
